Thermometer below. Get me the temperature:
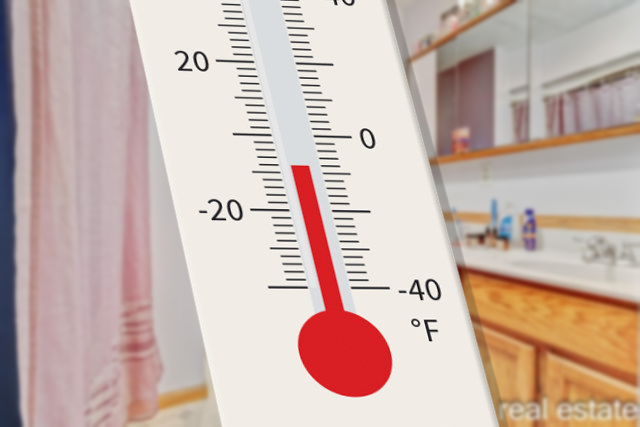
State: -8 °F
